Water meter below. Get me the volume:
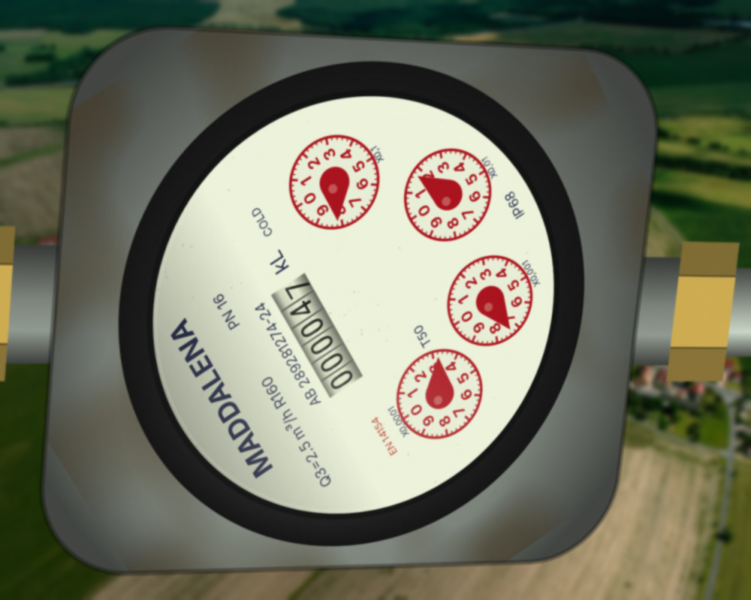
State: 46.8173 kL
